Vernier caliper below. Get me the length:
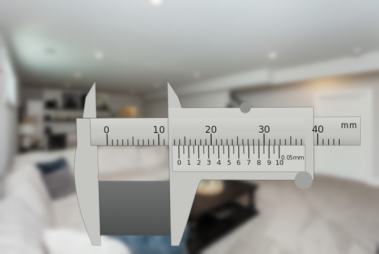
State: 13.8 mm
